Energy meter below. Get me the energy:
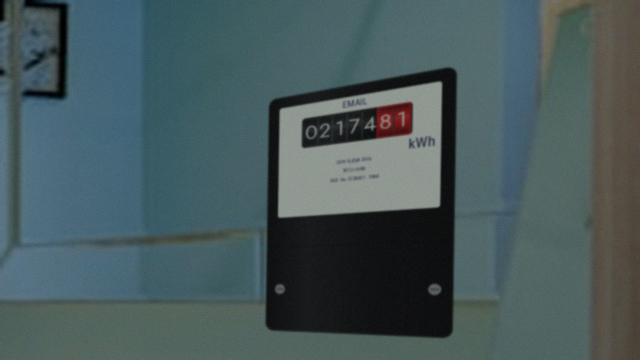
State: 2174.81 kWh
